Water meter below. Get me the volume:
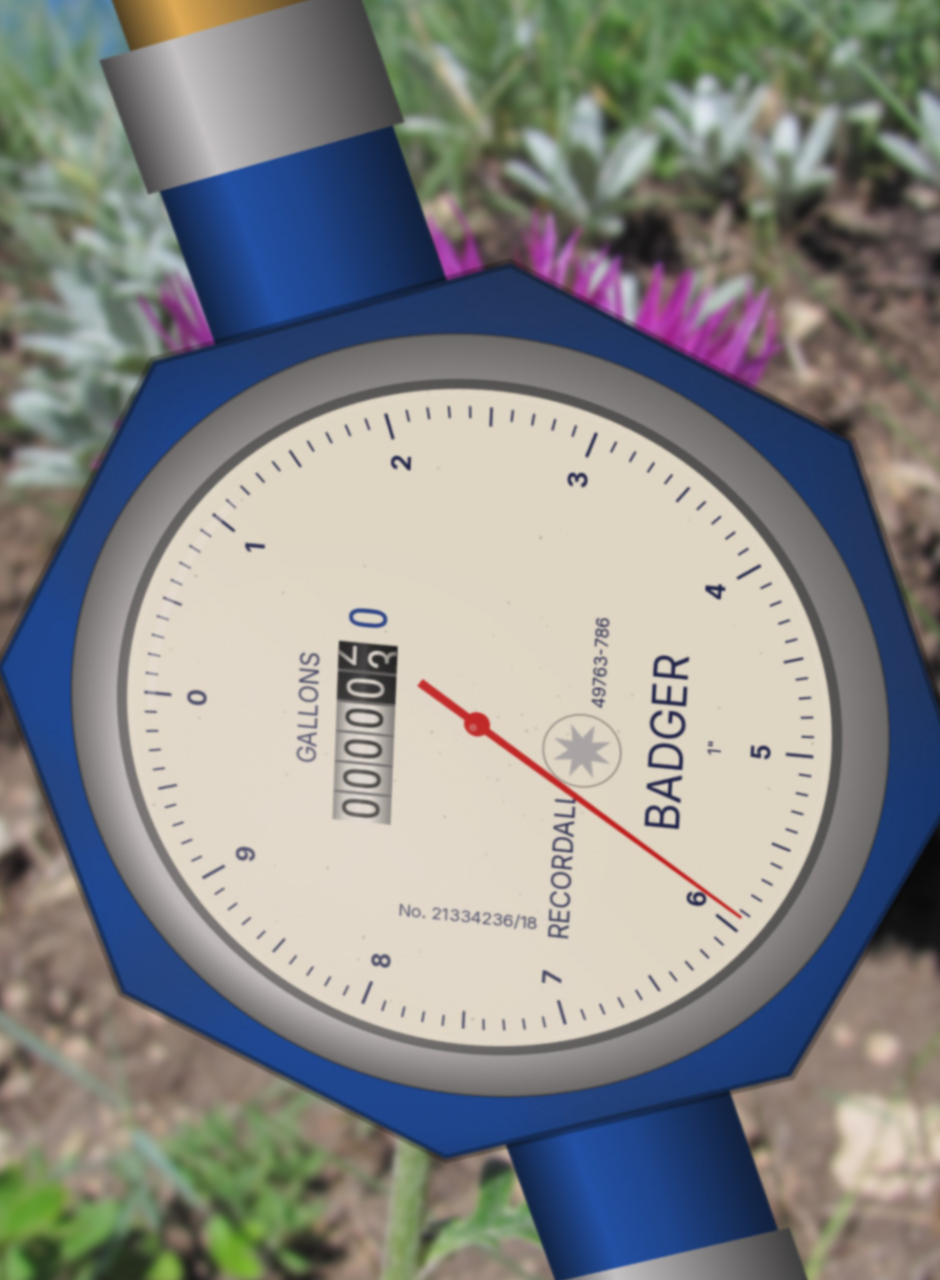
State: 25.9 gal
